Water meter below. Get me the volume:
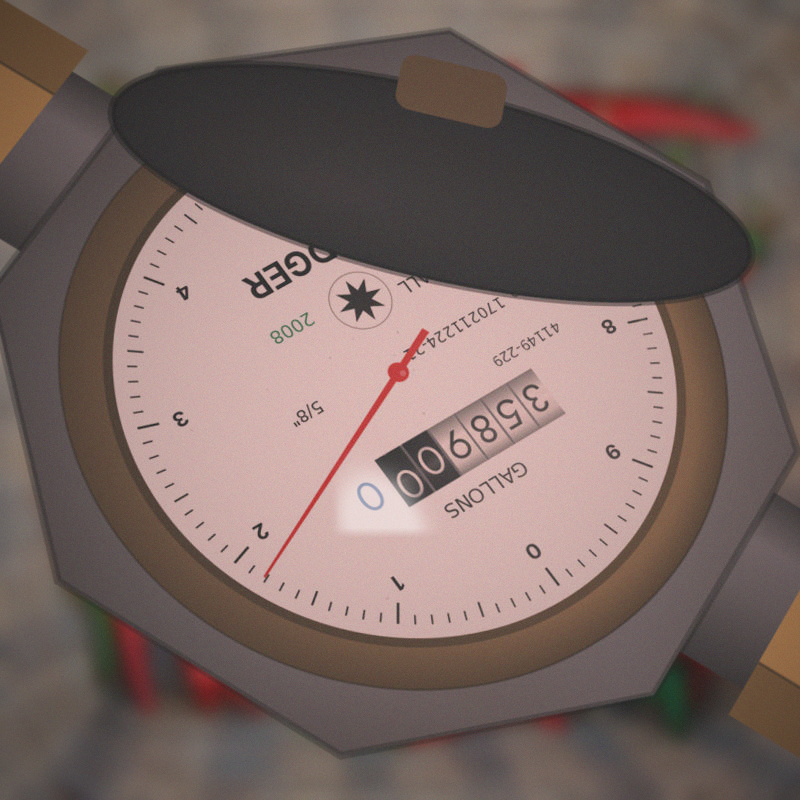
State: 3589001.8 gal
